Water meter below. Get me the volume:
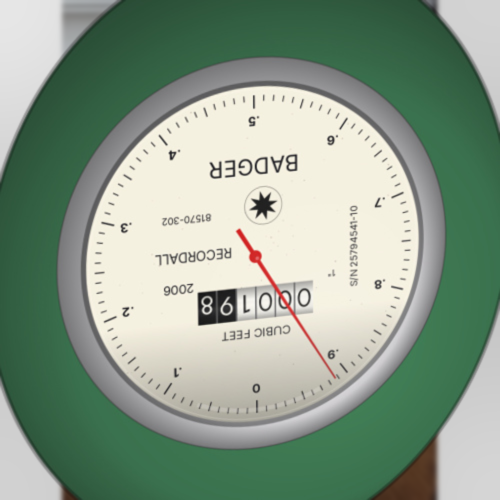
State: 197.91 ft³
